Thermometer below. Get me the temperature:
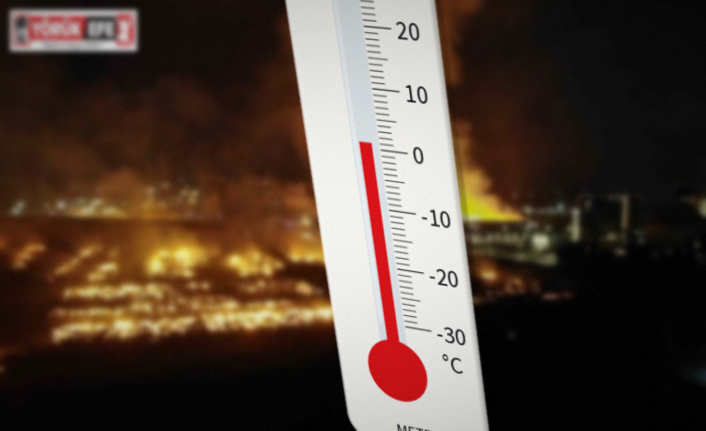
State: 1 °C
